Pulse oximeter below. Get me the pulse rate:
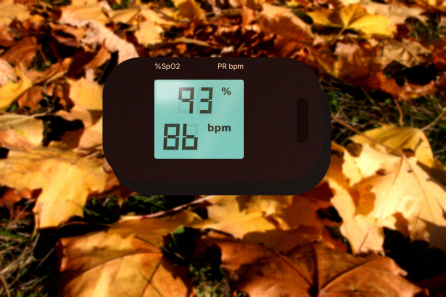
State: 86 bpm
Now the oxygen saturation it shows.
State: 93 %
